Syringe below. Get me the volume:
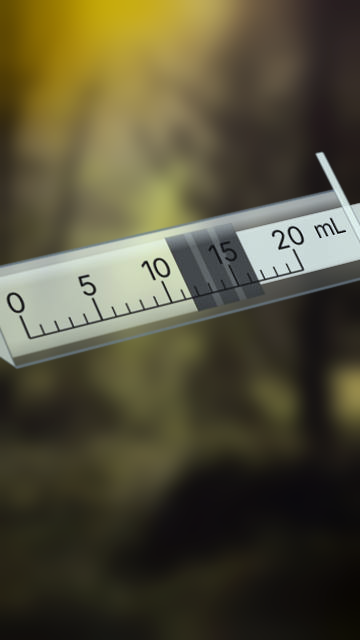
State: 11.5 mL
